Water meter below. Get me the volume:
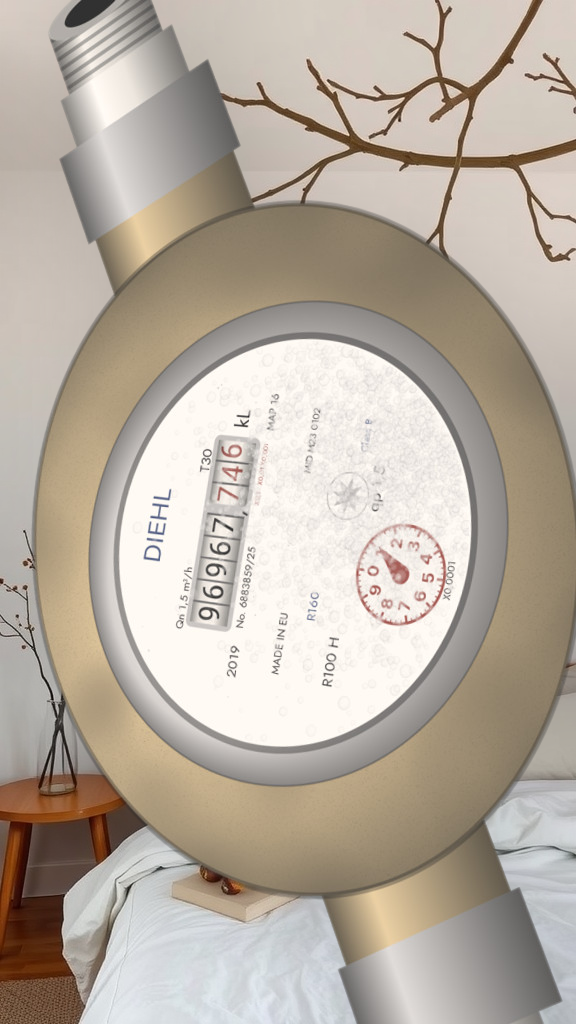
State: 96967.7461 kL
